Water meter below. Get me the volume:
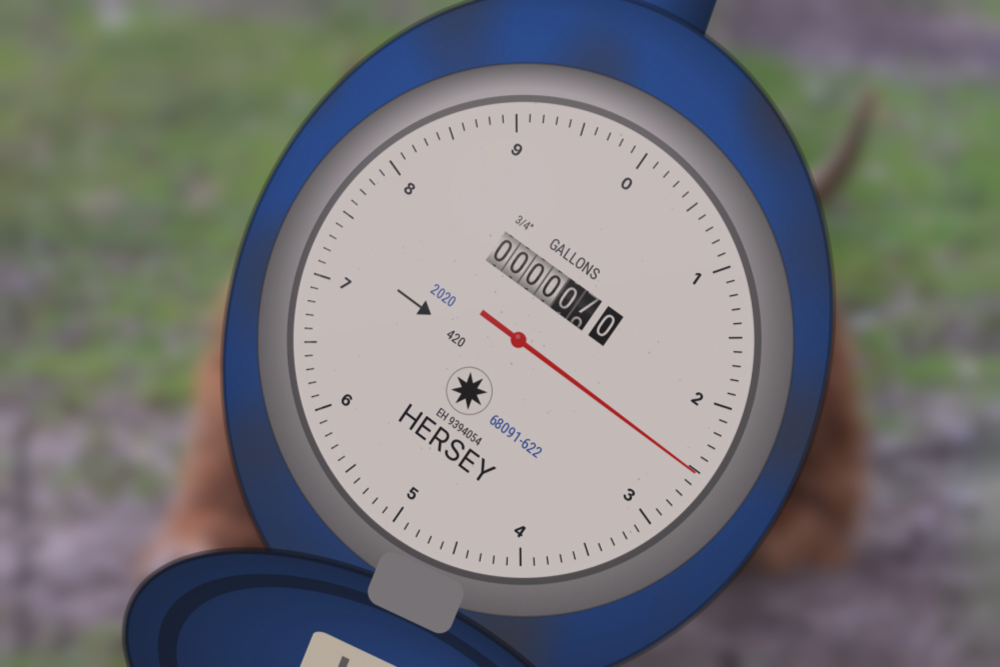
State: 72.5 gal
